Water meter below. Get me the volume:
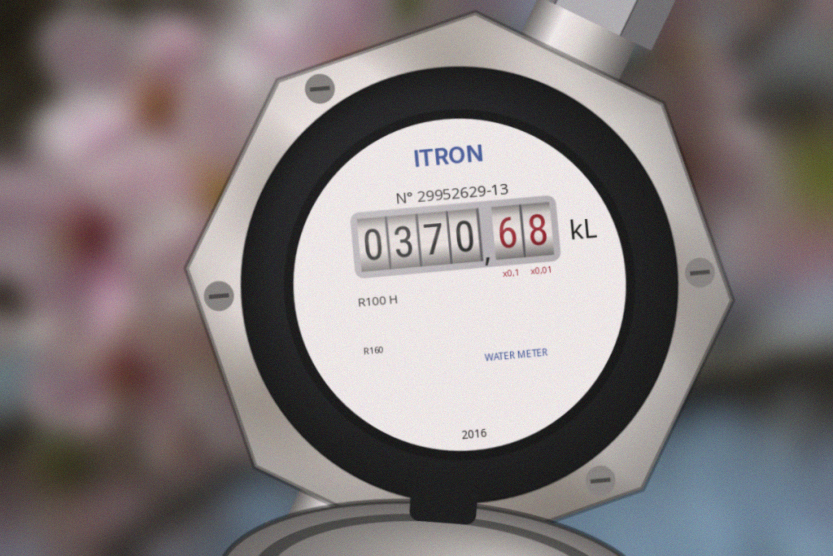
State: 370.68 kL
